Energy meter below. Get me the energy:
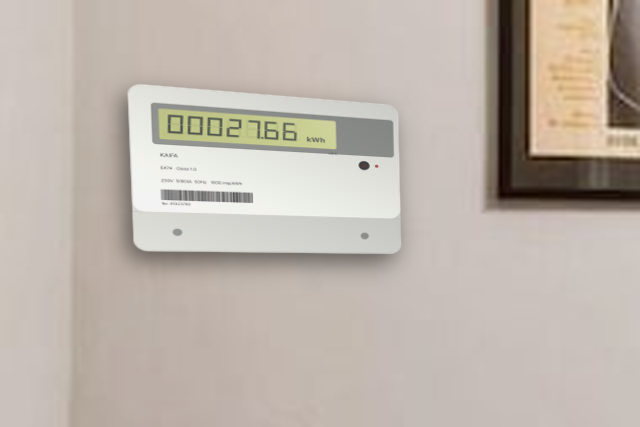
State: 27.66 kWh
